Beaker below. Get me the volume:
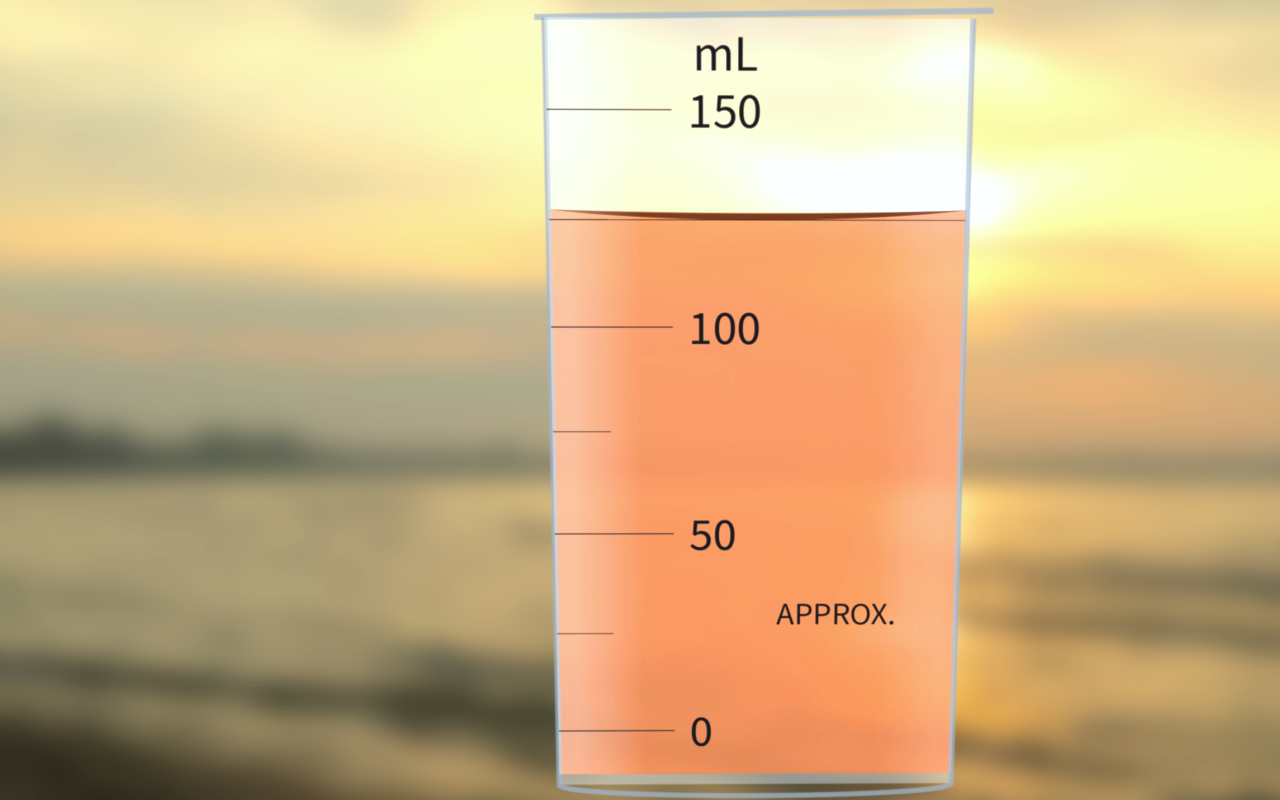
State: 125 mL
